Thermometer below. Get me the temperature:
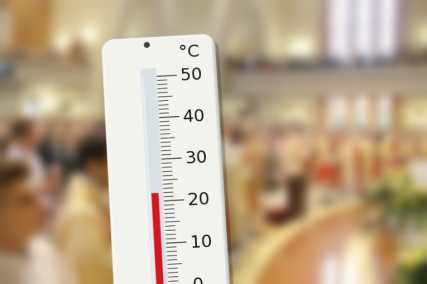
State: 22 °C
